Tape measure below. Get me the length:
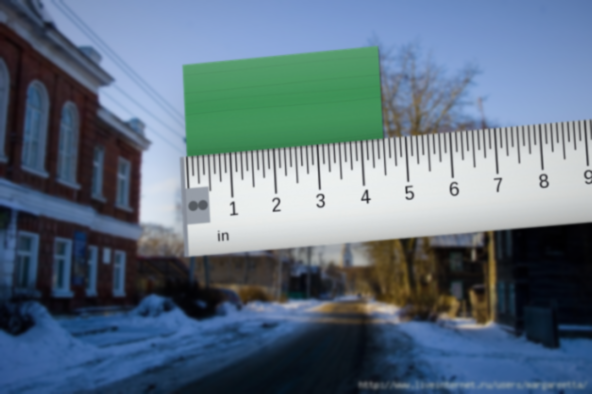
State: 4.5 in
